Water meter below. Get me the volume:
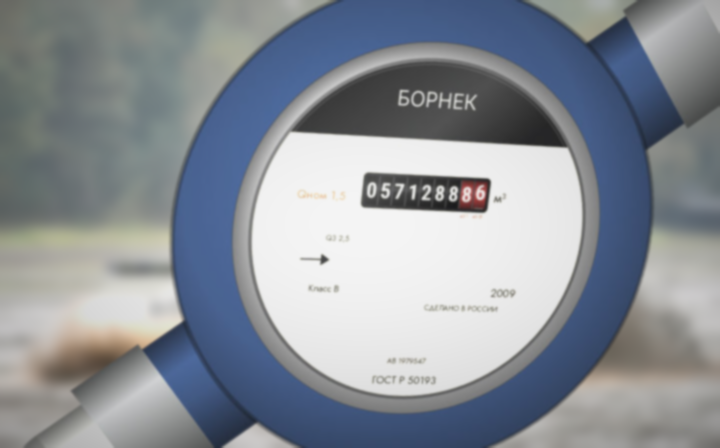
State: 571288.86 m³
